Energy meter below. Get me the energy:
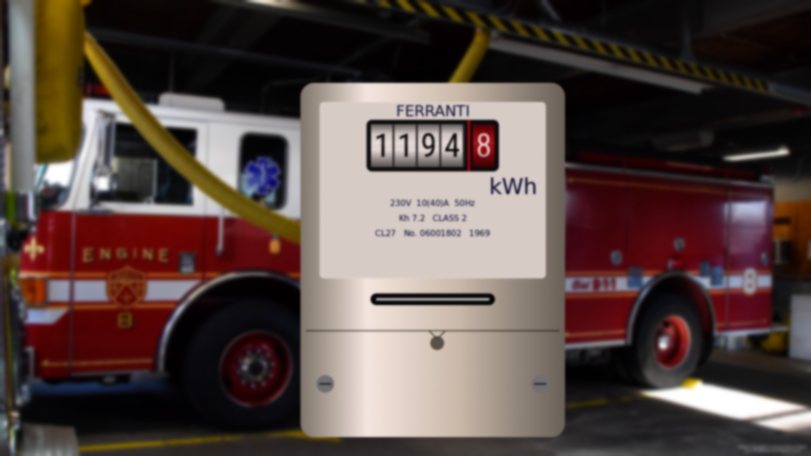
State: 1194.8 kWh
